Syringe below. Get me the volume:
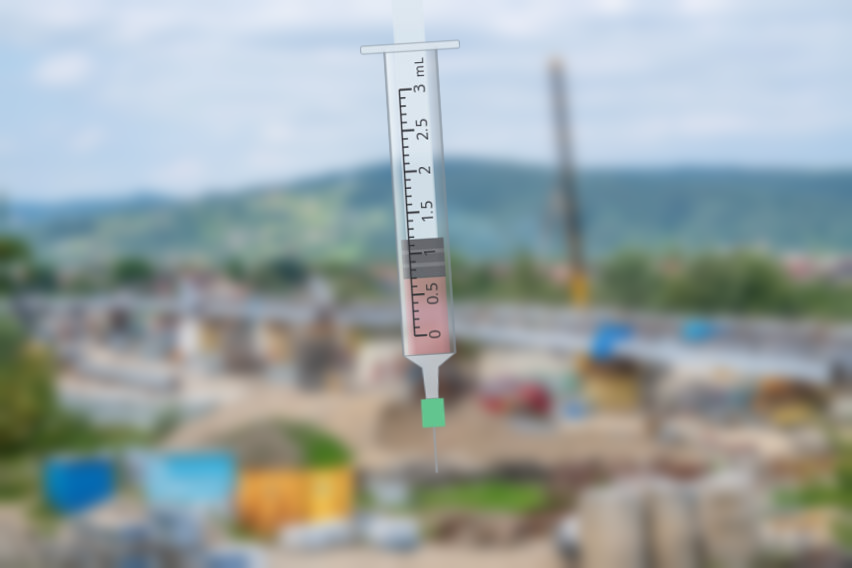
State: 0.7 mL
